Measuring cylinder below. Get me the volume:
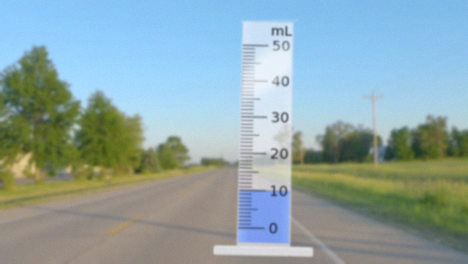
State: 10 mL
